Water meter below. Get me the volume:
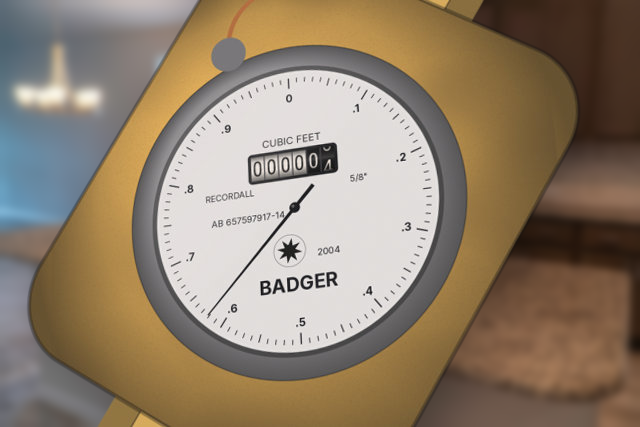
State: 3.62 ft³
